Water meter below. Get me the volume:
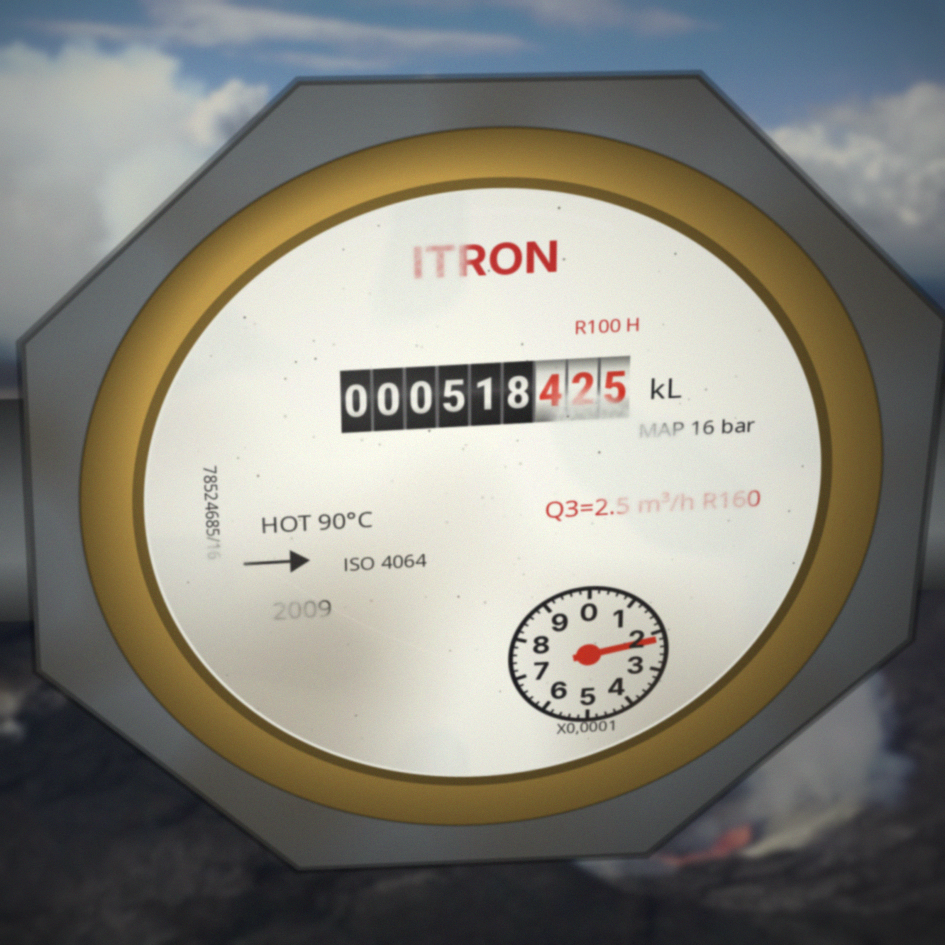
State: 518.4252 kL
